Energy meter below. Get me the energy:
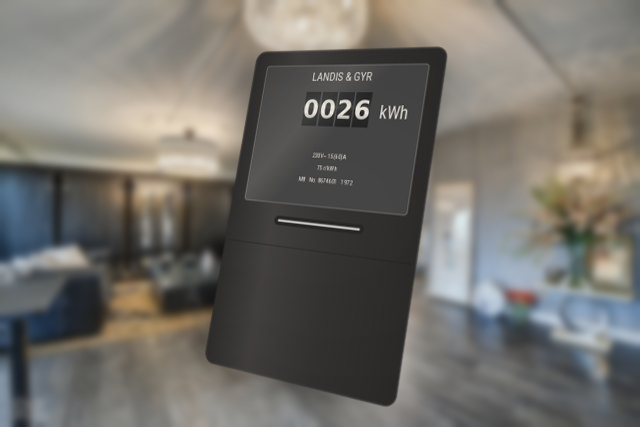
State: 26 kWh
